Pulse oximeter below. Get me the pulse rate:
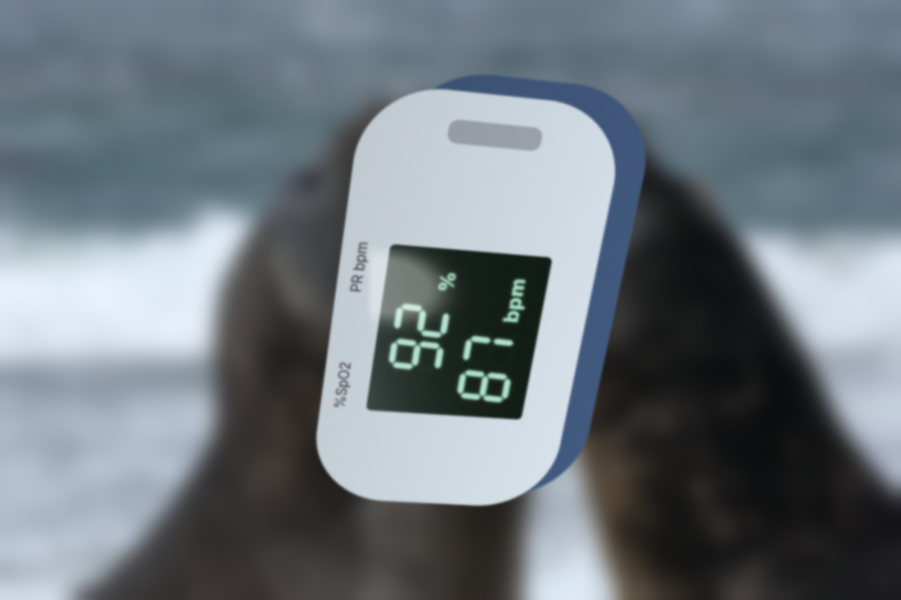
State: 87 bpm
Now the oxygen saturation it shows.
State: 92 %
